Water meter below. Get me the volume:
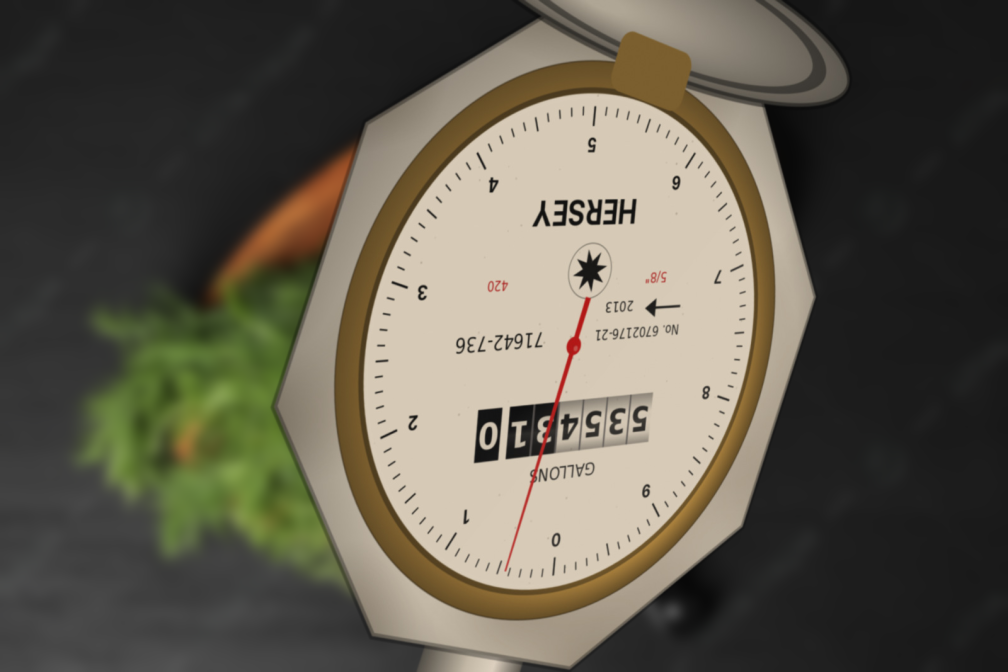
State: 5354310.4 gal
